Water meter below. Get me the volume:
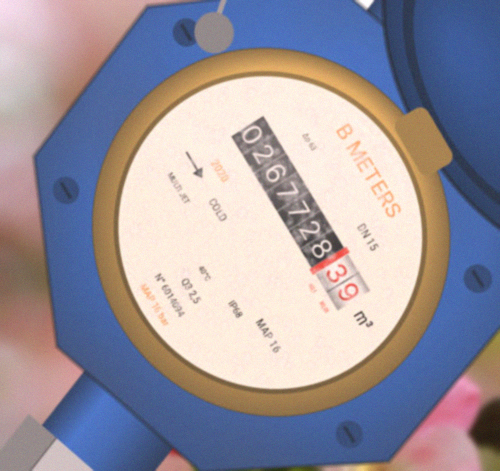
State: 267728.39 m³
